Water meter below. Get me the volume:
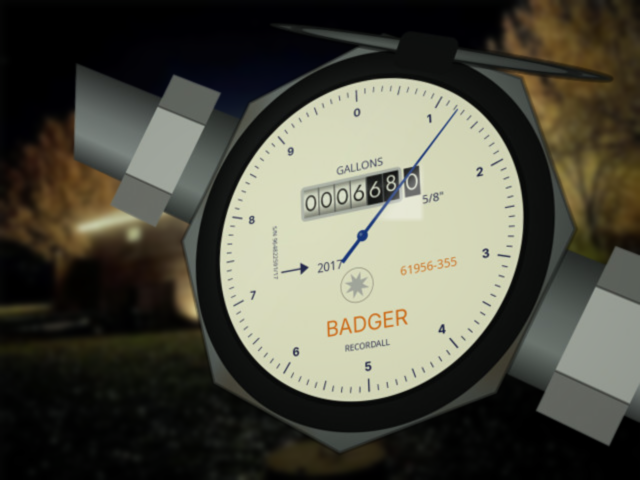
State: 6681.2 gal
